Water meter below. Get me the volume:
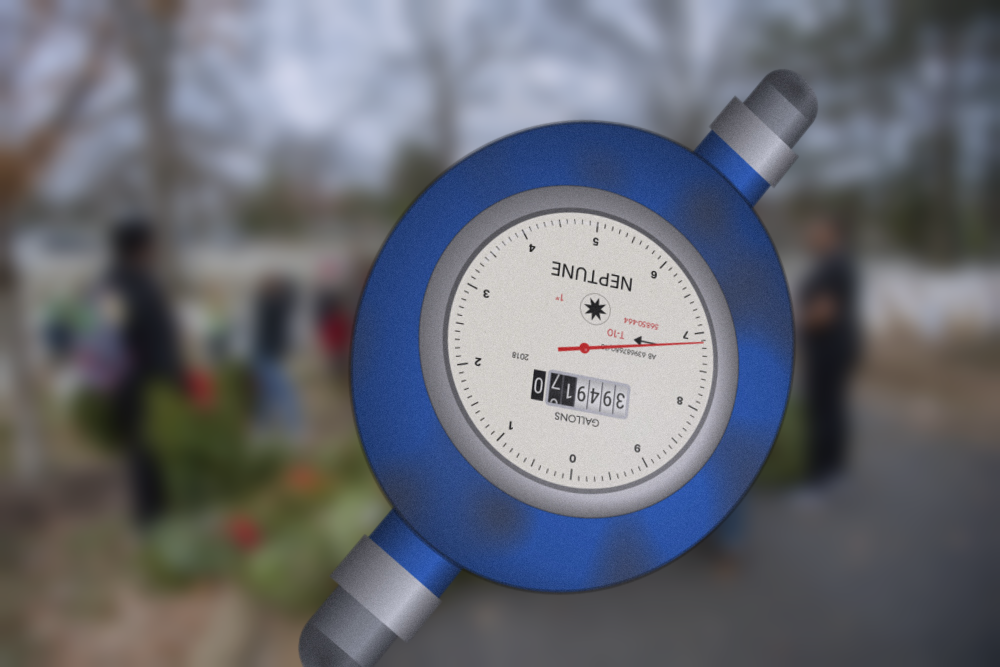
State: 3949167.1 gal
